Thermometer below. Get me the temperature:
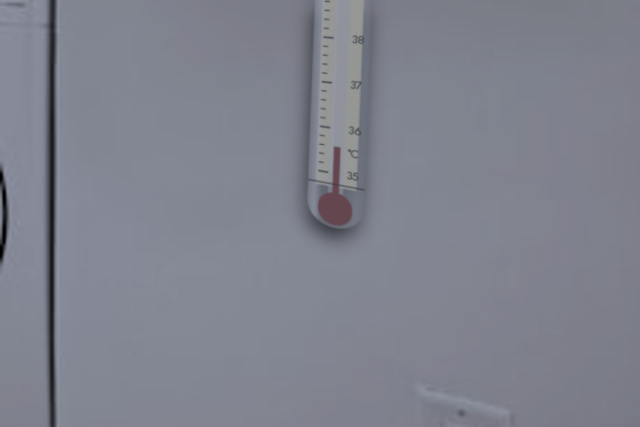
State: 35.6 °C
